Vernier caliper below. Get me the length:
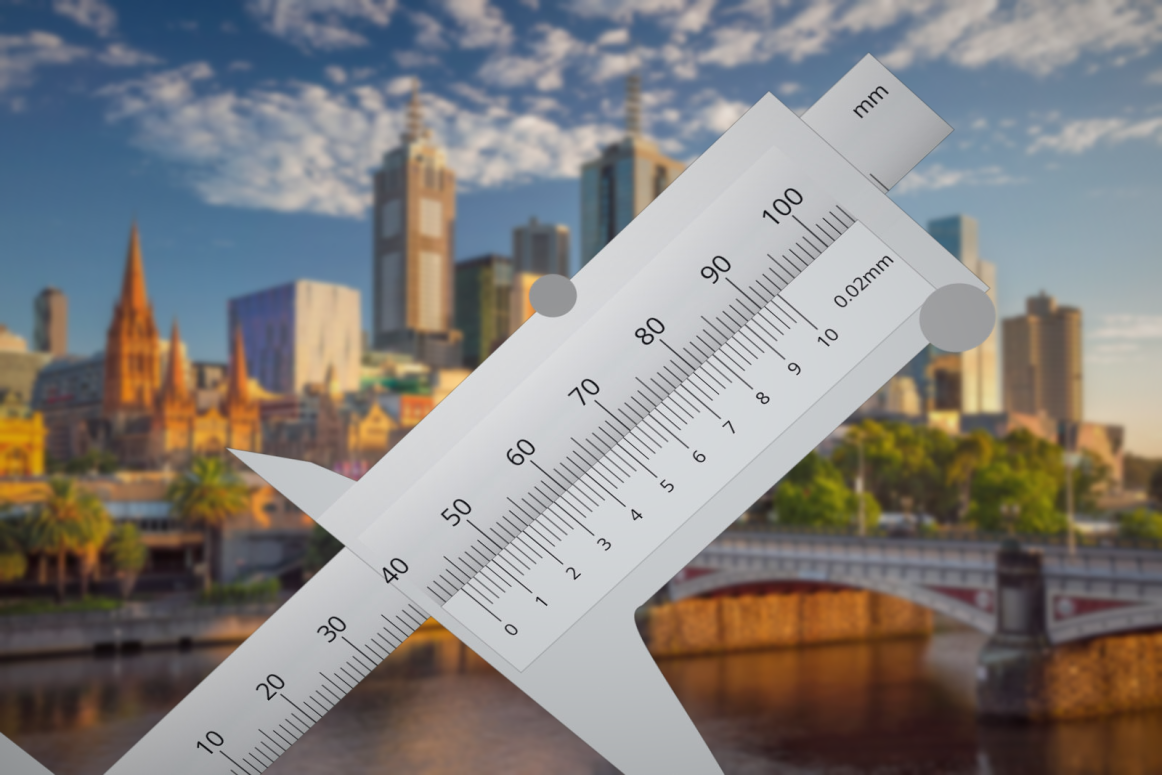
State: 43.4 mm
